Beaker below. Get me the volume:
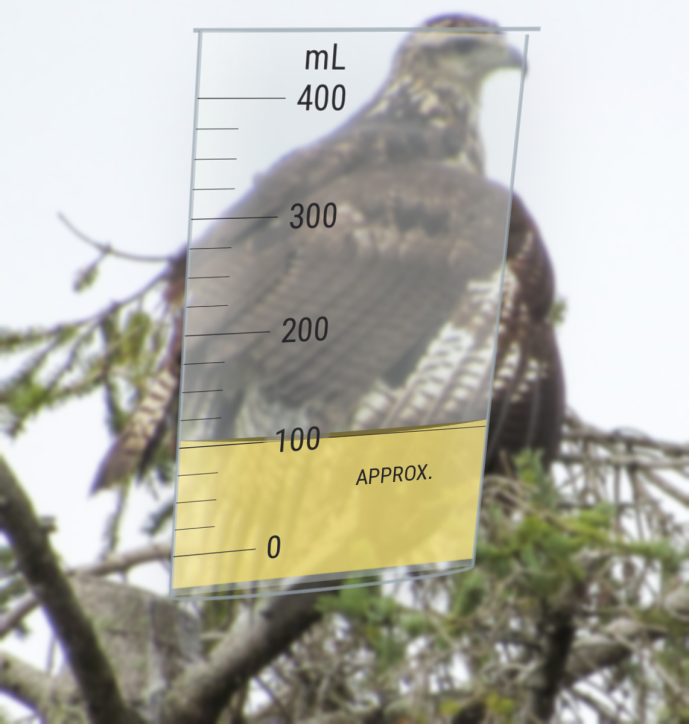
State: 100 mL
